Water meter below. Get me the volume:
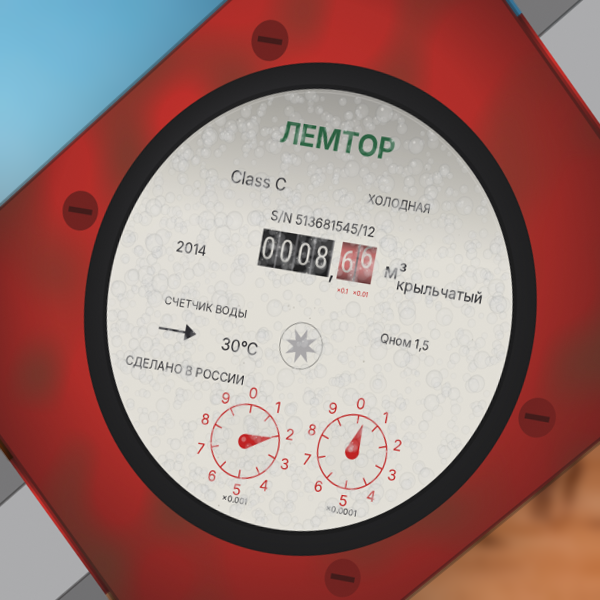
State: 8.6620 m³
